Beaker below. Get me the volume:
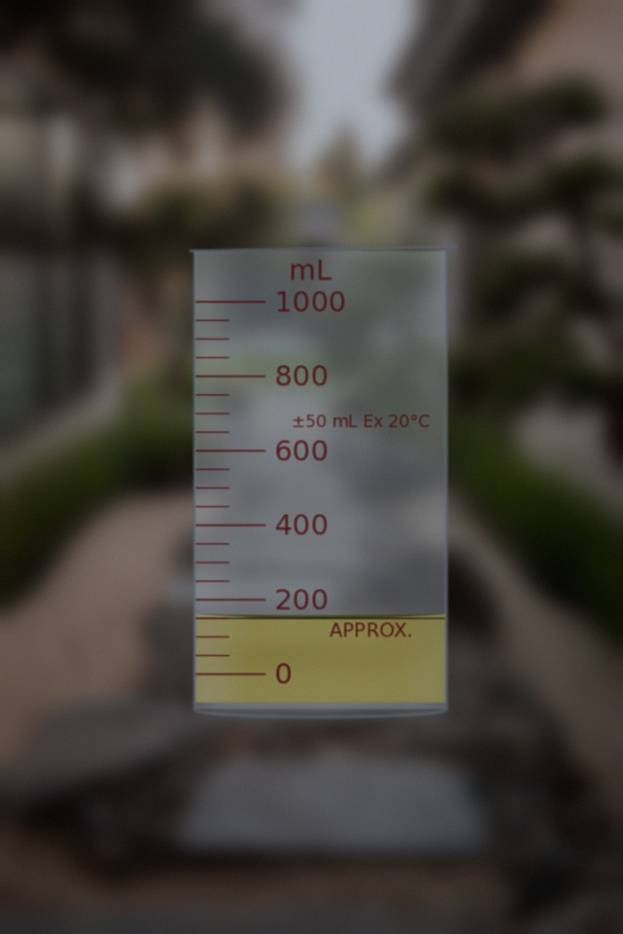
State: 150 mL
